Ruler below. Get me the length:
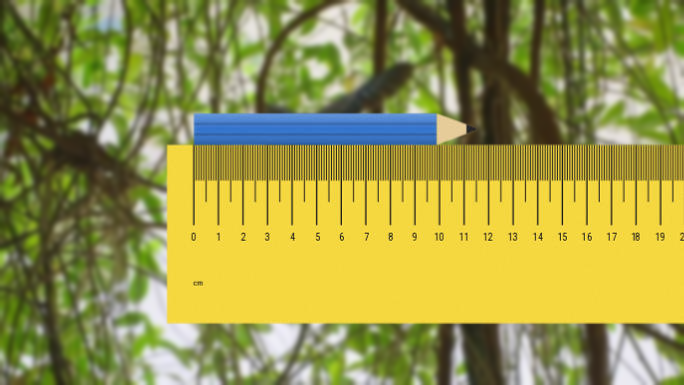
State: 11.5 cm
